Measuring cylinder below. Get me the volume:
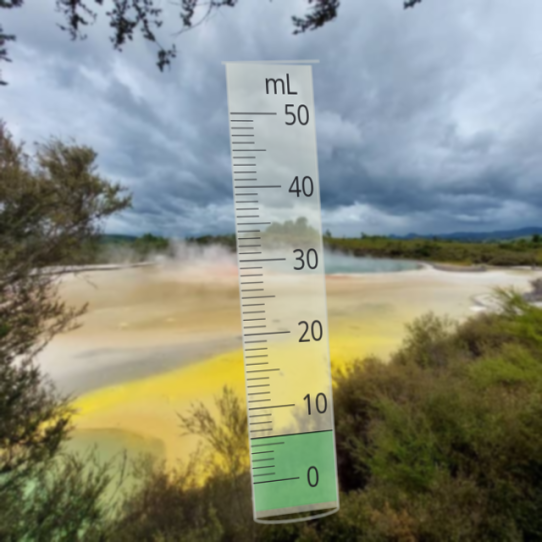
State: 6 mL
